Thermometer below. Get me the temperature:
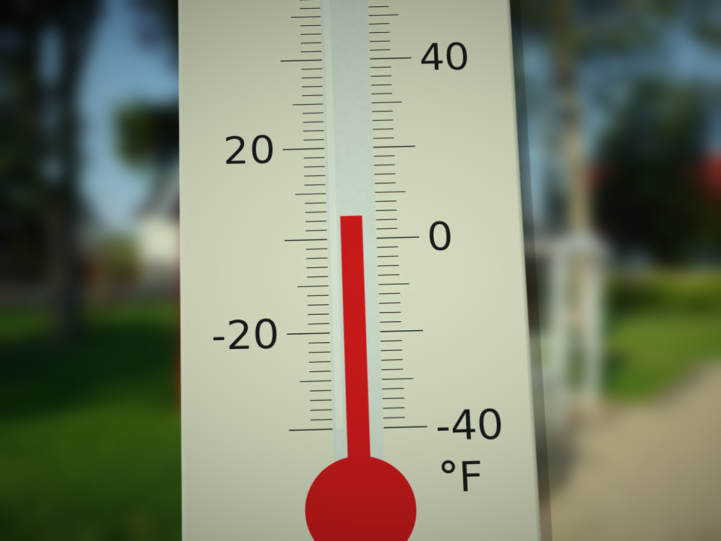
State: 5 °F
